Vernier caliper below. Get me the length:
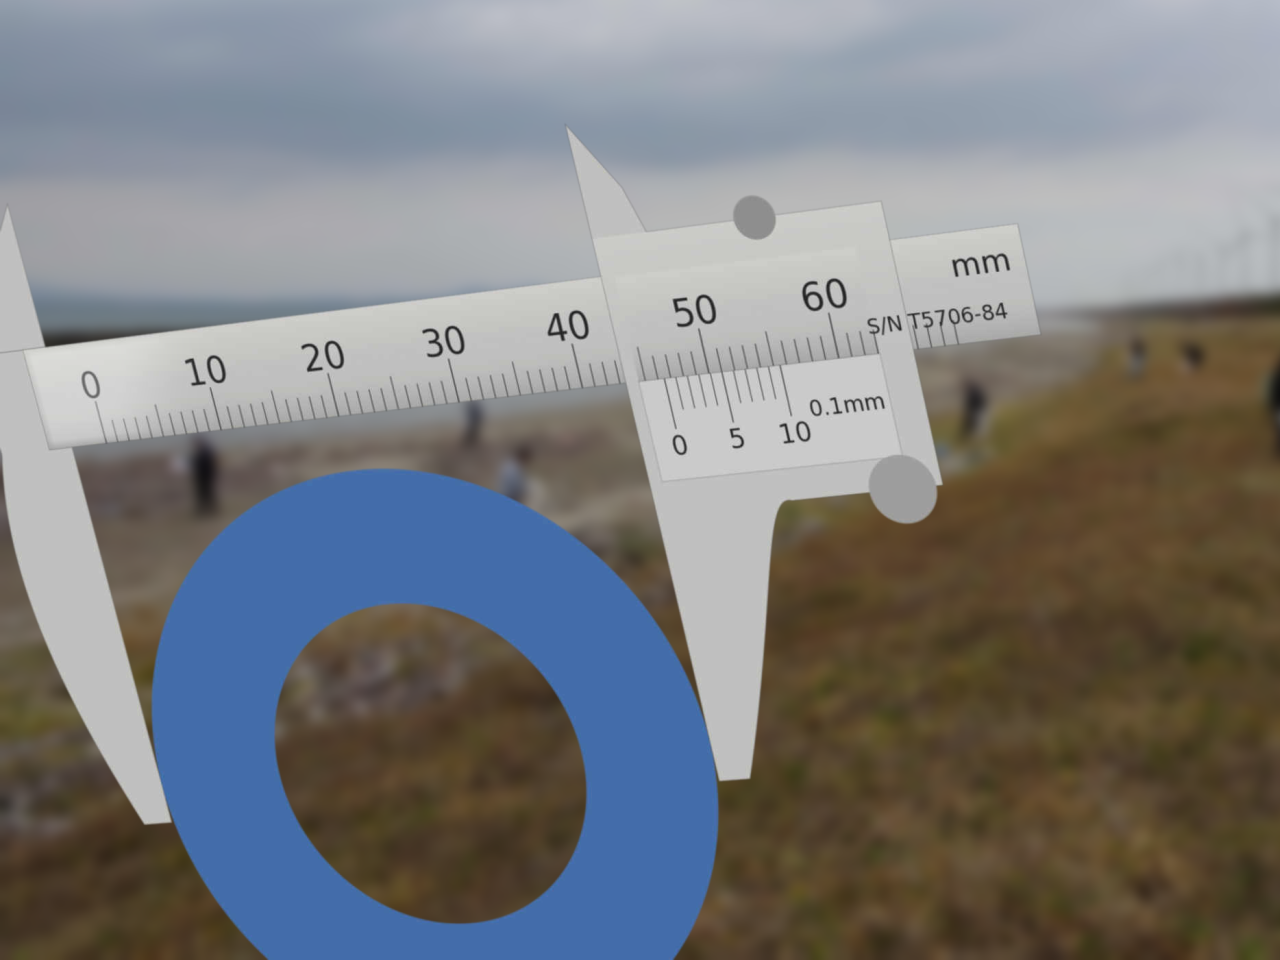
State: 46.5 mm
